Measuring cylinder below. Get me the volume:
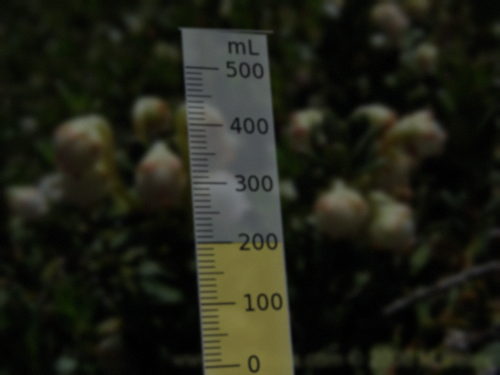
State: 200 mL
